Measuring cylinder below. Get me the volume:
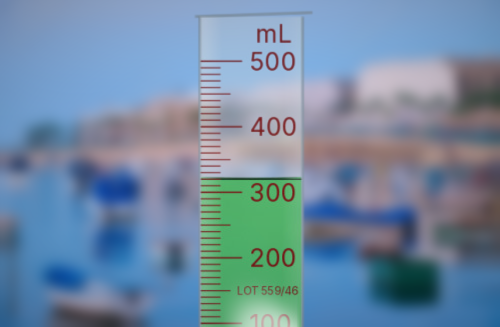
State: 320 mL
